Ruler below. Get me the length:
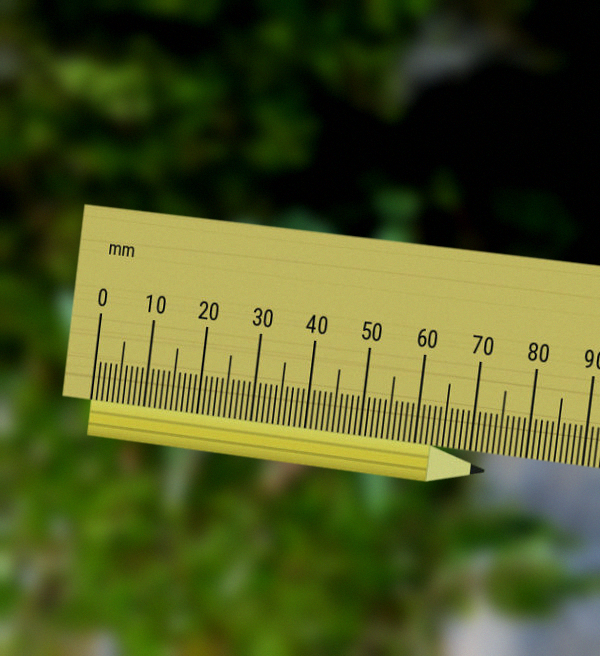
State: 73 mm
